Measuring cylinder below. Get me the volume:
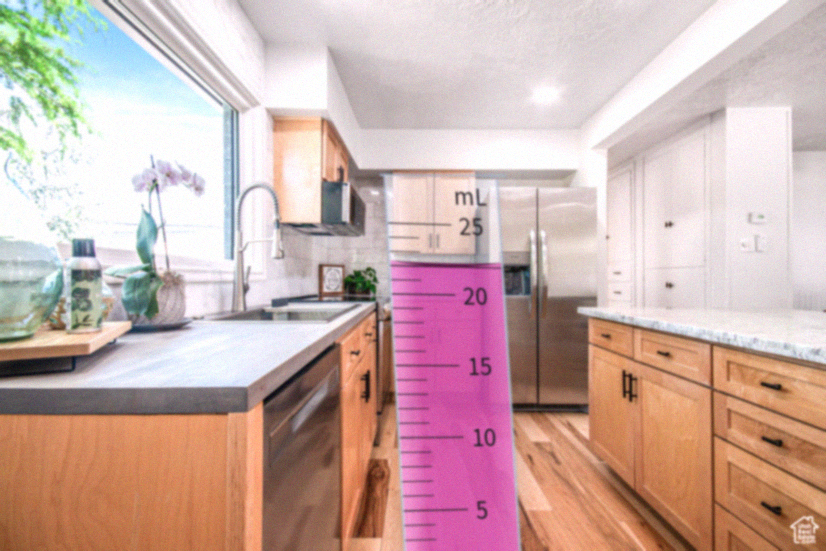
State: 22 mL
